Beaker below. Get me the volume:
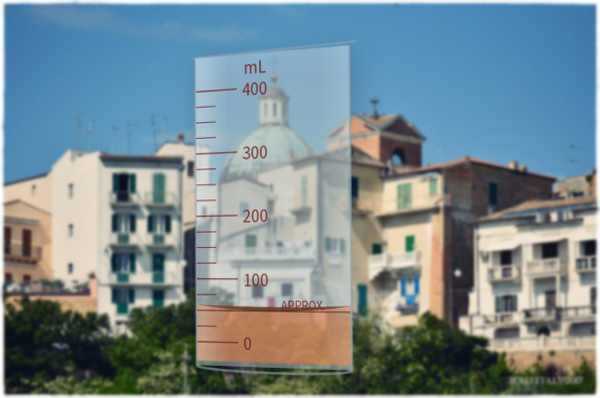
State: 50 mL
